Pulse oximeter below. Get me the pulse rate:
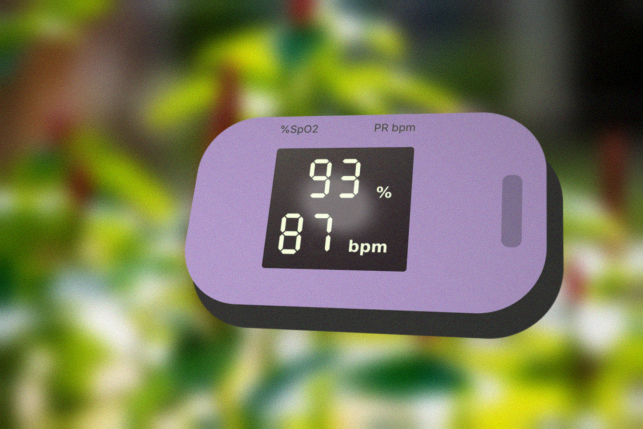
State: 87 bpm
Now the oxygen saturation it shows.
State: 93 %
